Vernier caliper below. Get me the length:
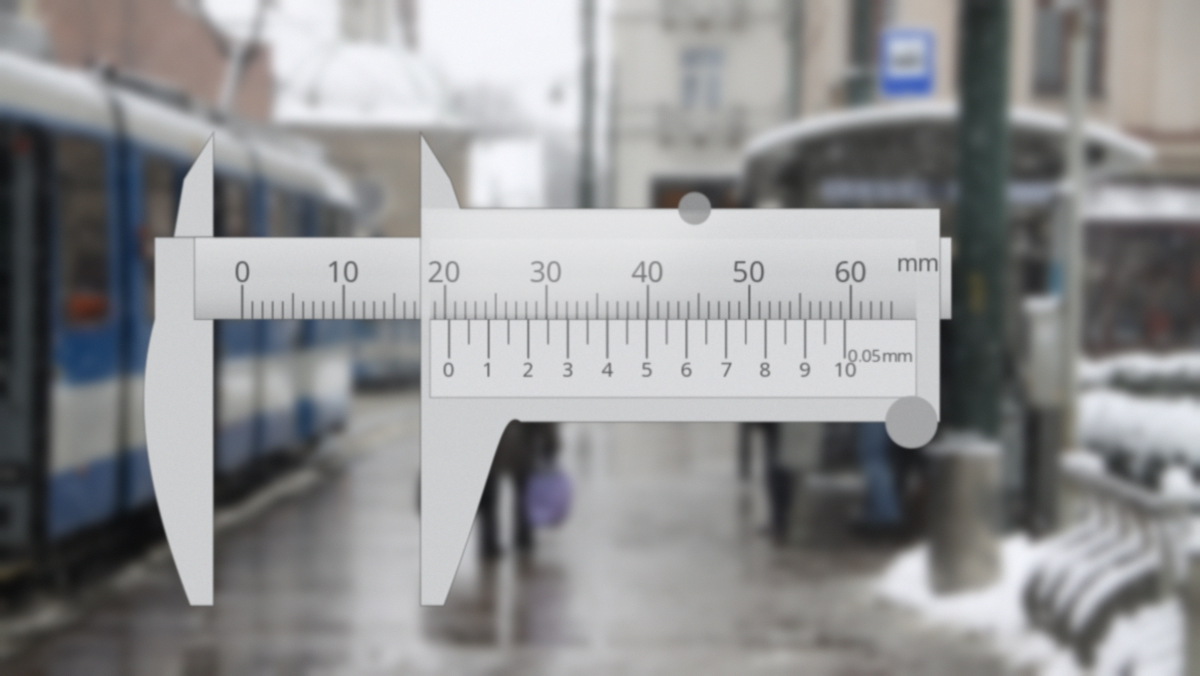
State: 20.4 mm
